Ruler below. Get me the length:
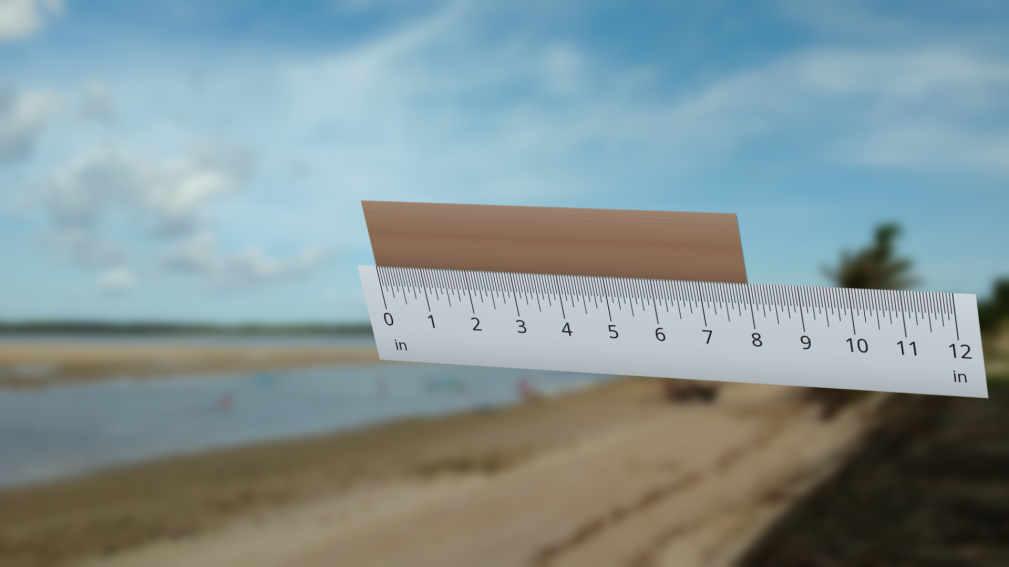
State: 8 in
